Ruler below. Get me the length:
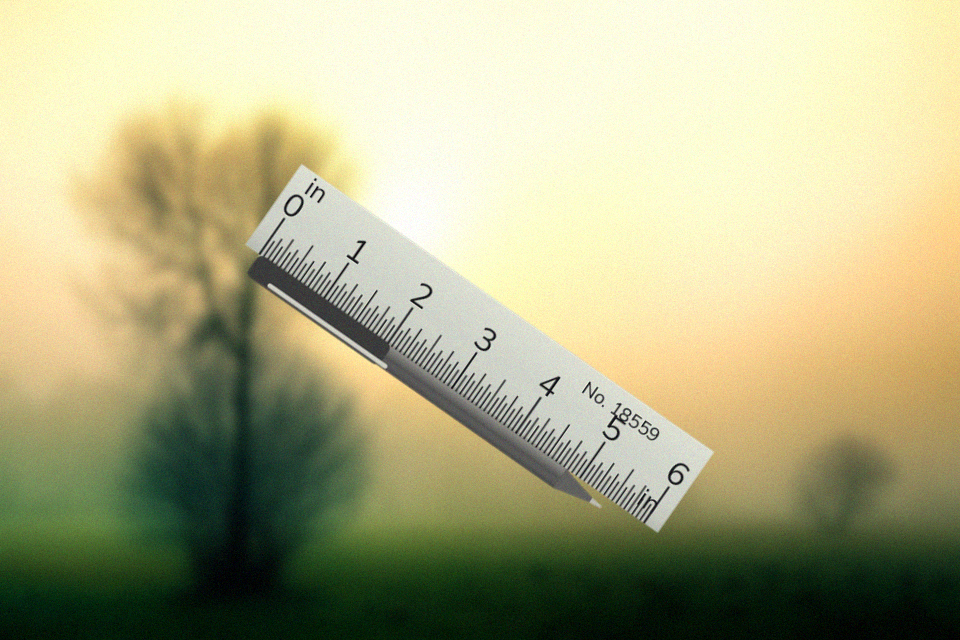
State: 5.4375 in
